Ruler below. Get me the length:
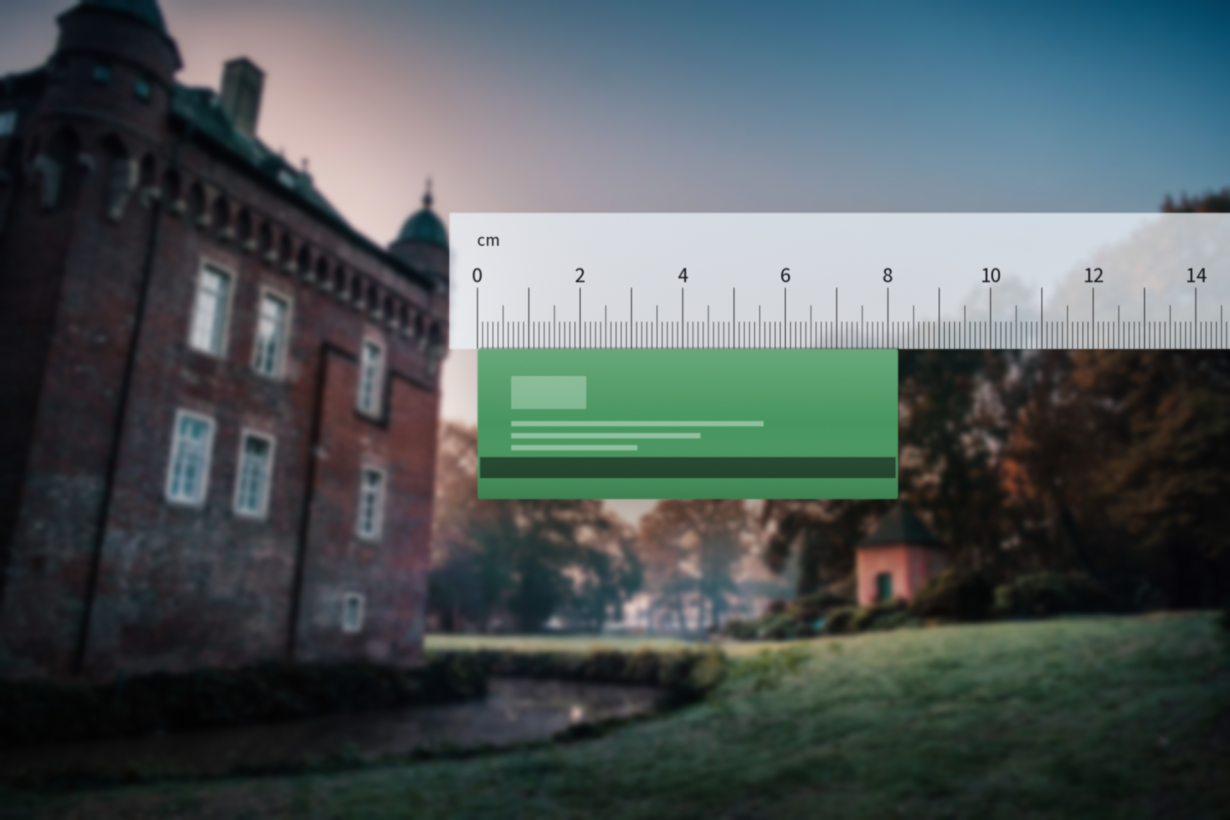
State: 8.2 cm
